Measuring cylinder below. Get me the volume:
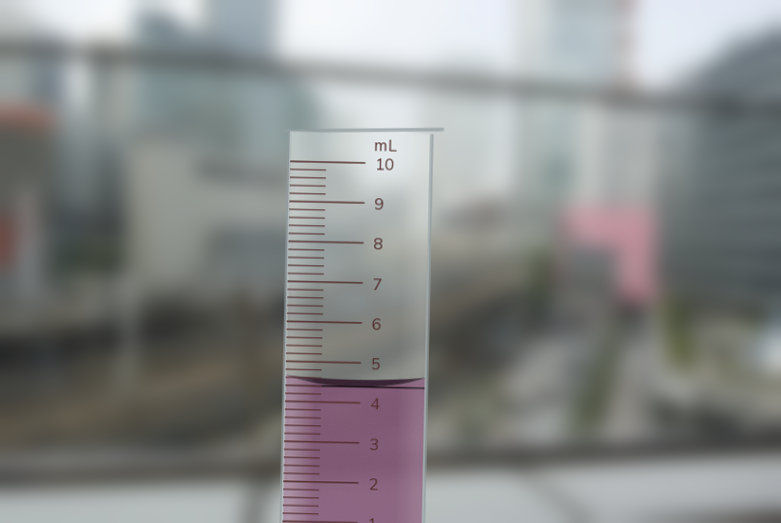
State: 4.4 mL
